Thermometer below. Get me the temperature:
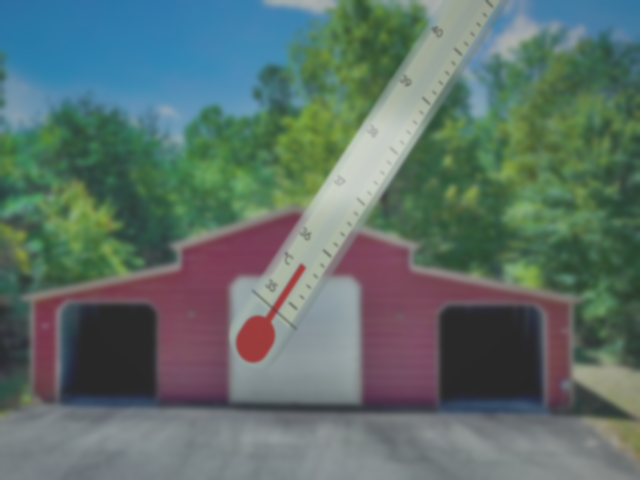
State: 35.6 °C
